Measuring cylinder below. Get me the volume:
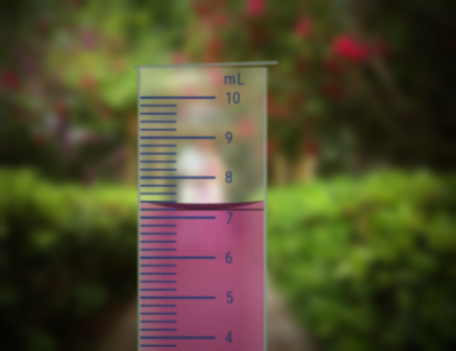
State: 7.2 mL
